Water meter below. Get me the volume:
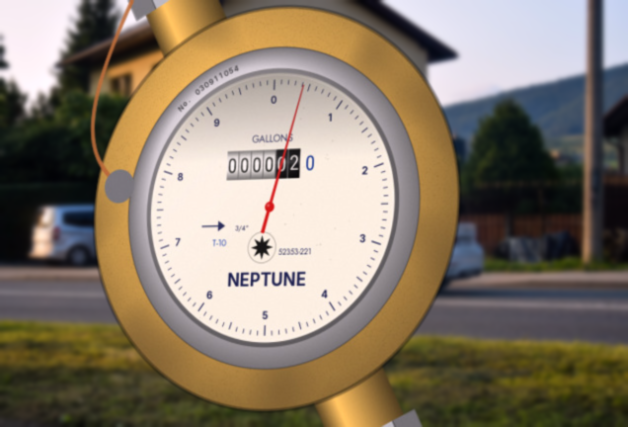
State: 20.4 gal
